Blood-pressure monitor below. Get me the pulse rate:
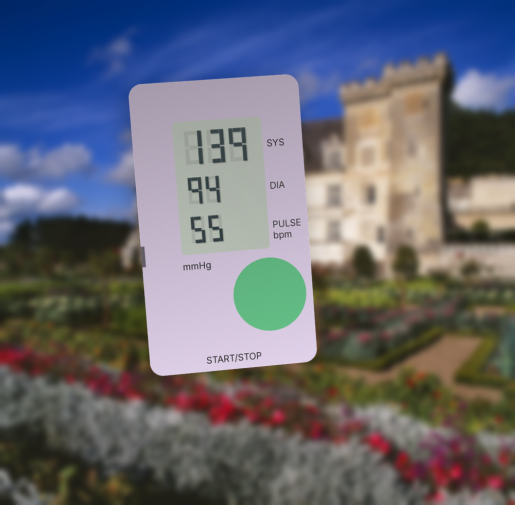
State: 55 bpm
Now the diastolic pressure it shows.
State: 94 mmHg
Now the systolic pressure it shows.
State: 139 mmHg
